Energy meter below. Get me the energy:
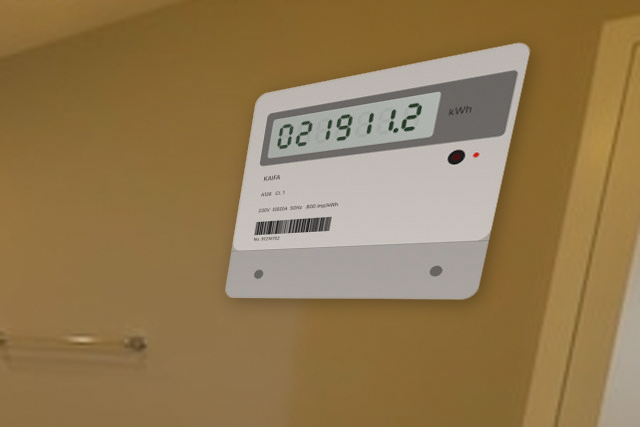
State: 21911.2 kWh
